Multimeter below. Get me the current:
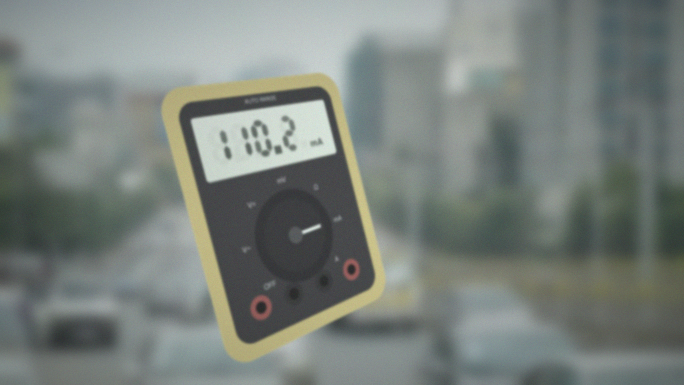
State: 110.2 mA
